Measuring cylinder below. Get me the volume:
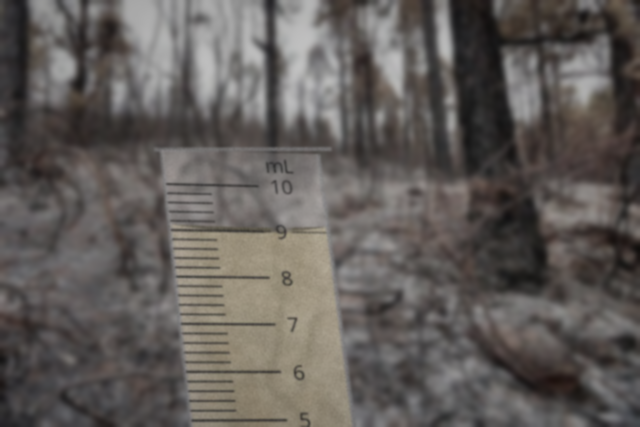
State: 9 mL
